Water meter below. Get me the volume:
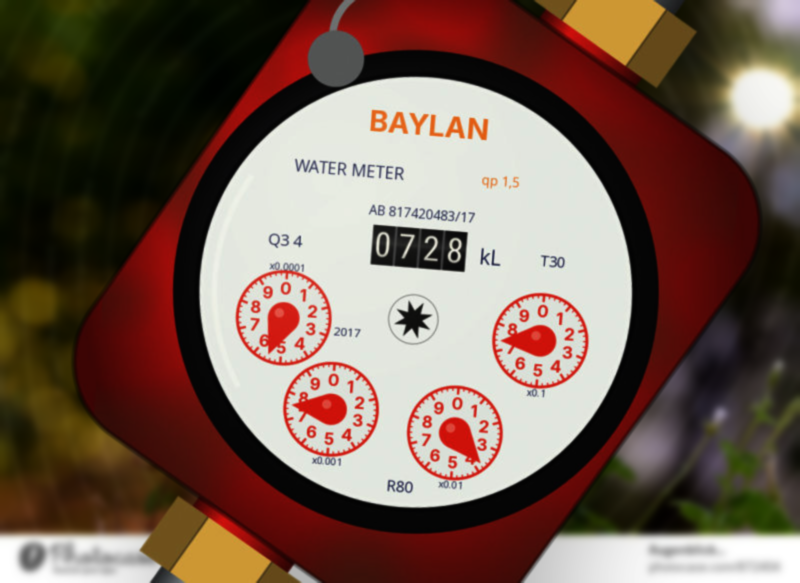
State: 728.7375 kL
